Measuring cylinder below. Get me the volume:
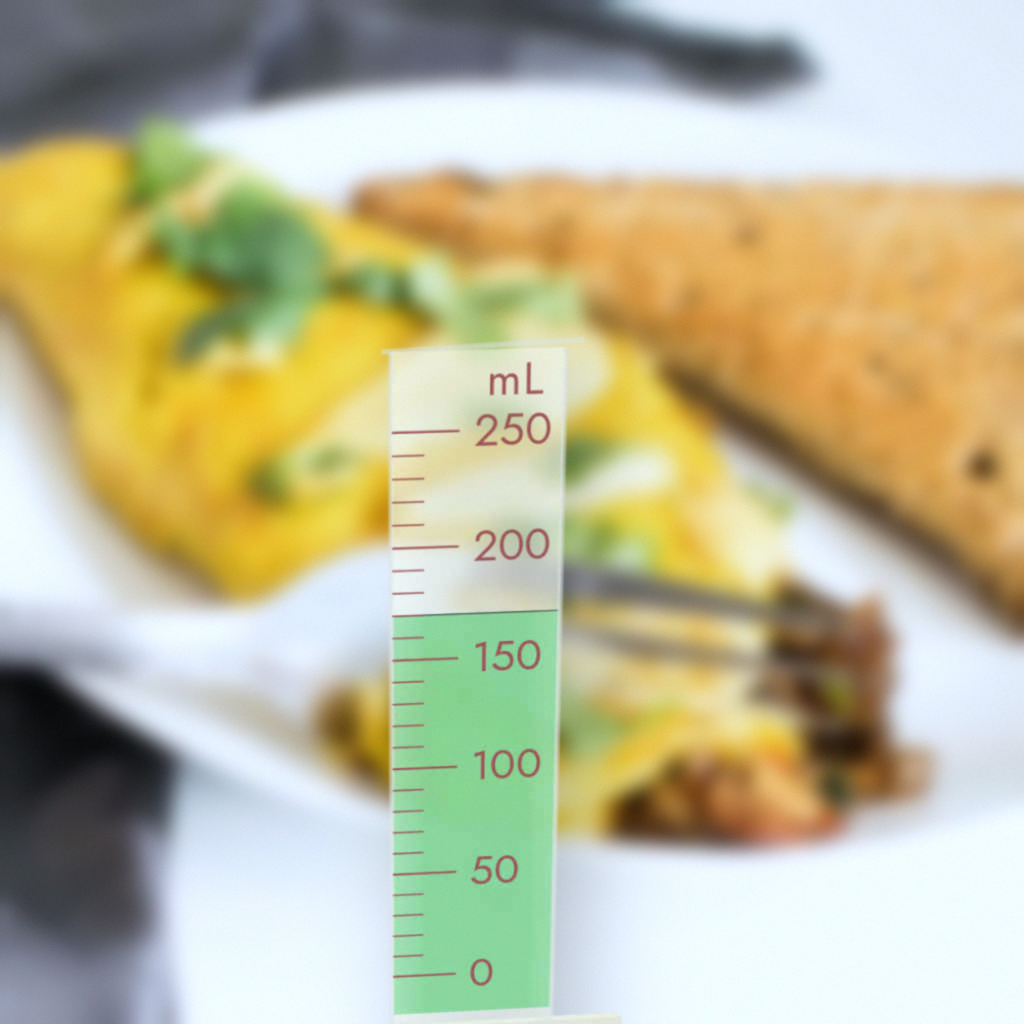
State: 170 mL
